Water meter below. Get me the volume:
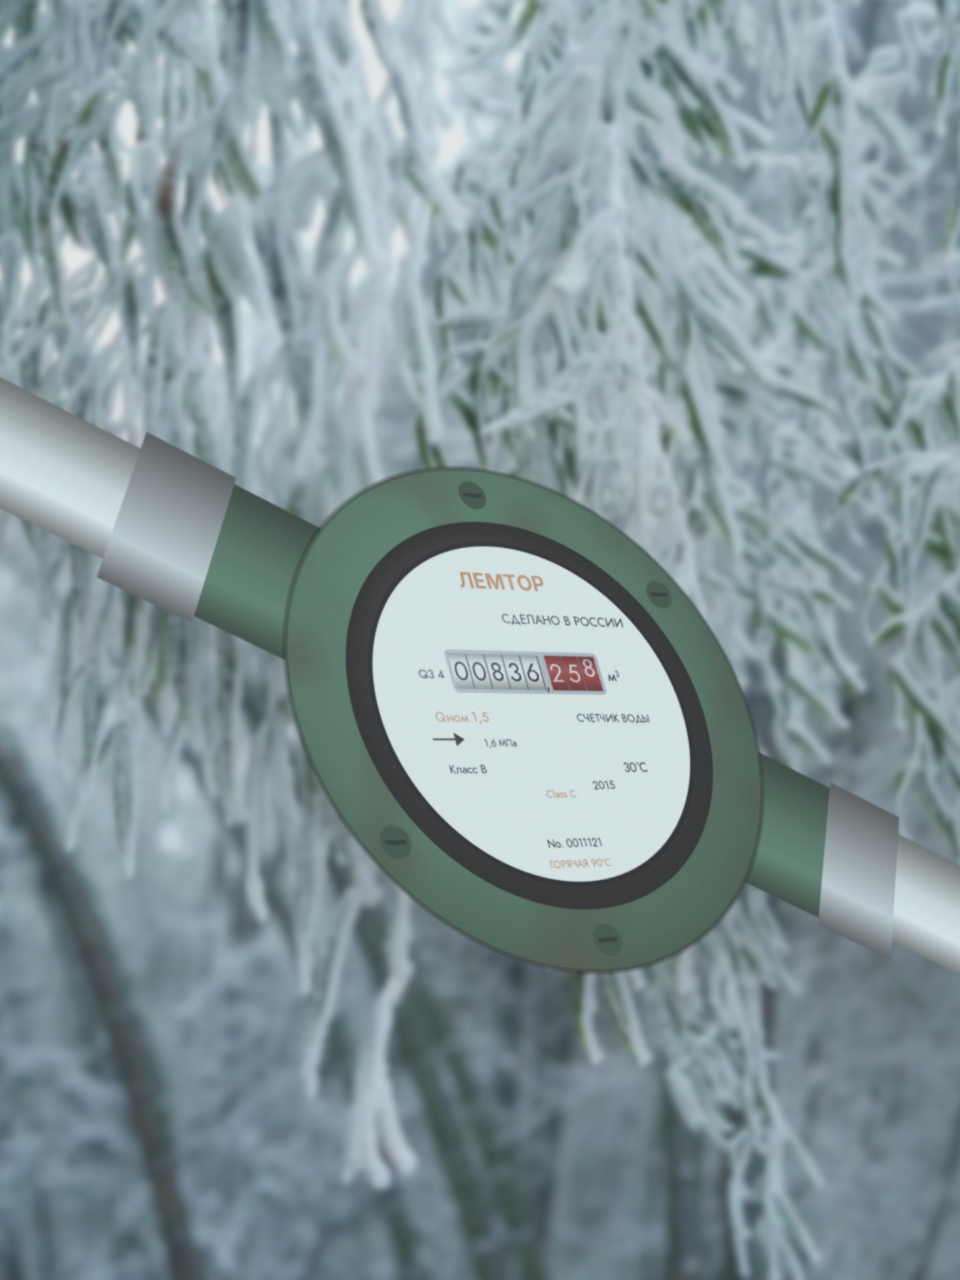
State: 836.258 m³
